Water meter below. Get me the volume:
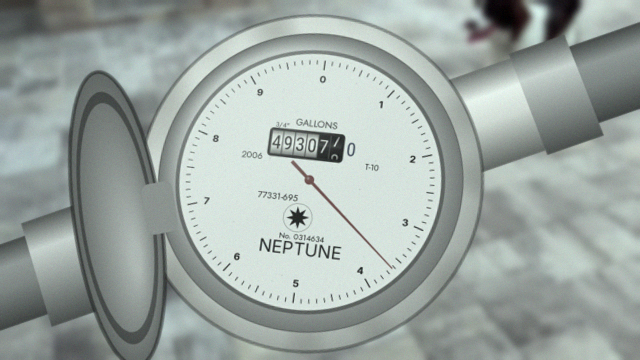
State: 4930773.6 gal
